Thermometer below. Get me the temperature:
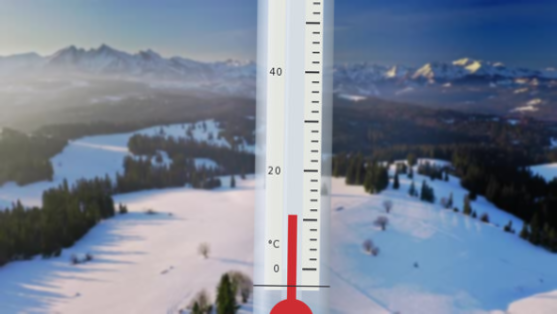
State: 11 °C
